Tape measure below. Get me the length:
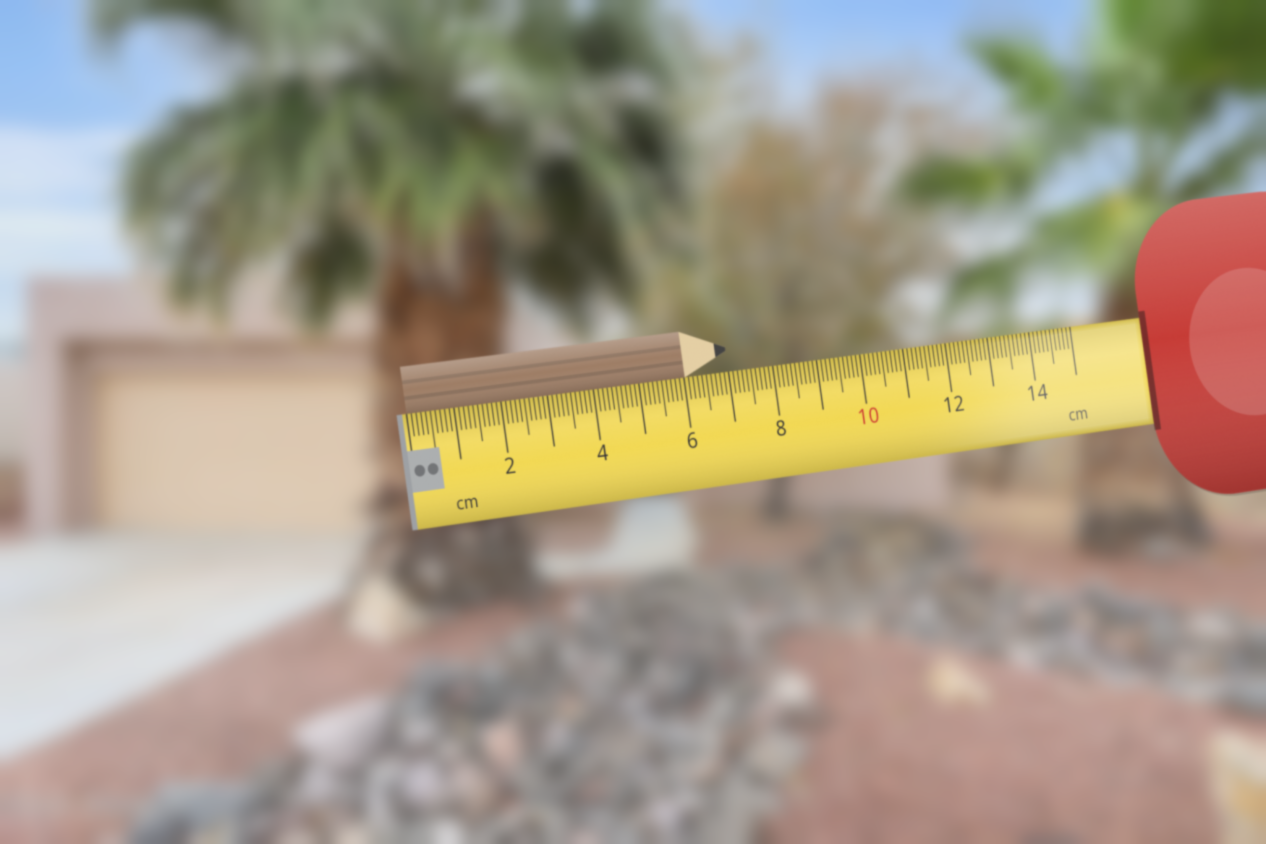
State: 7 cm
